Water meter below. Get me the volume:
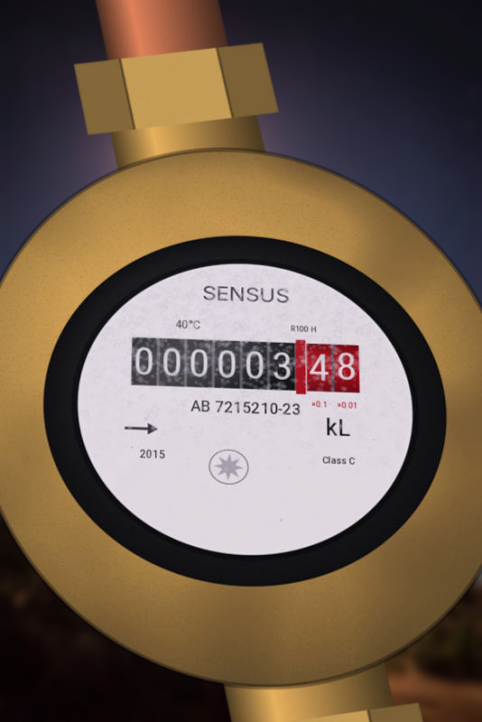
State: 3.48 kL
